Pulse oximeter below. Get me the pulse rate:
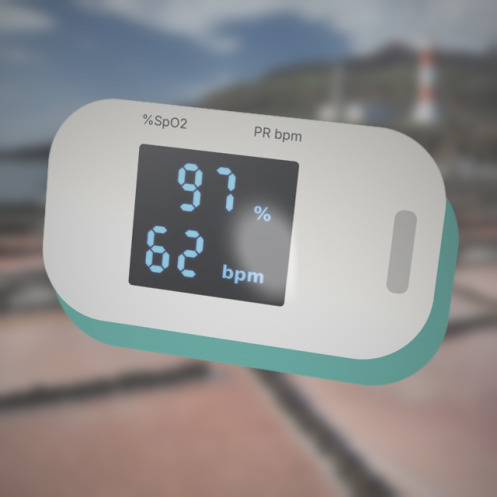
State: 62 bpm
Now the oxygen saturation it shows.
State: 97 %
